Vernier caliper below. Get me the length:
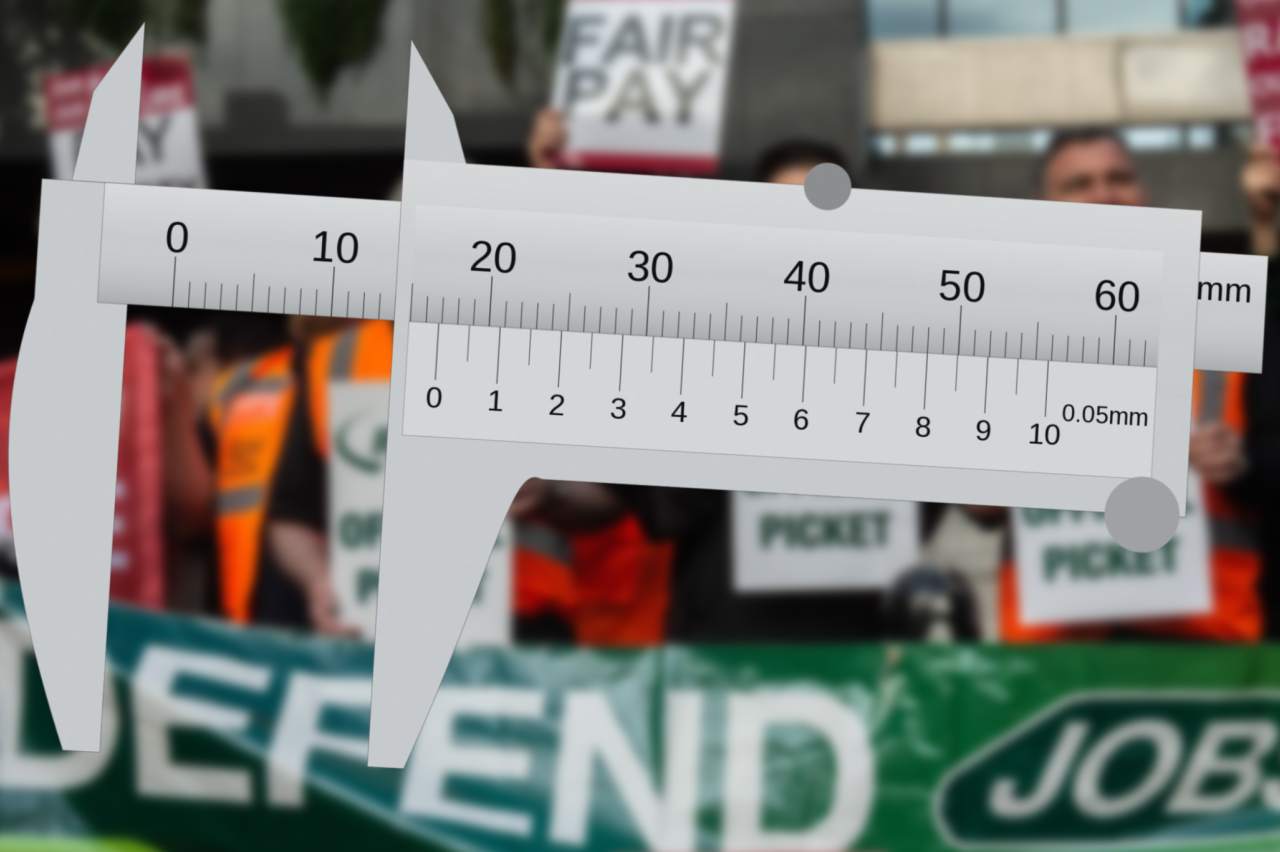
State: 16.8 mm
